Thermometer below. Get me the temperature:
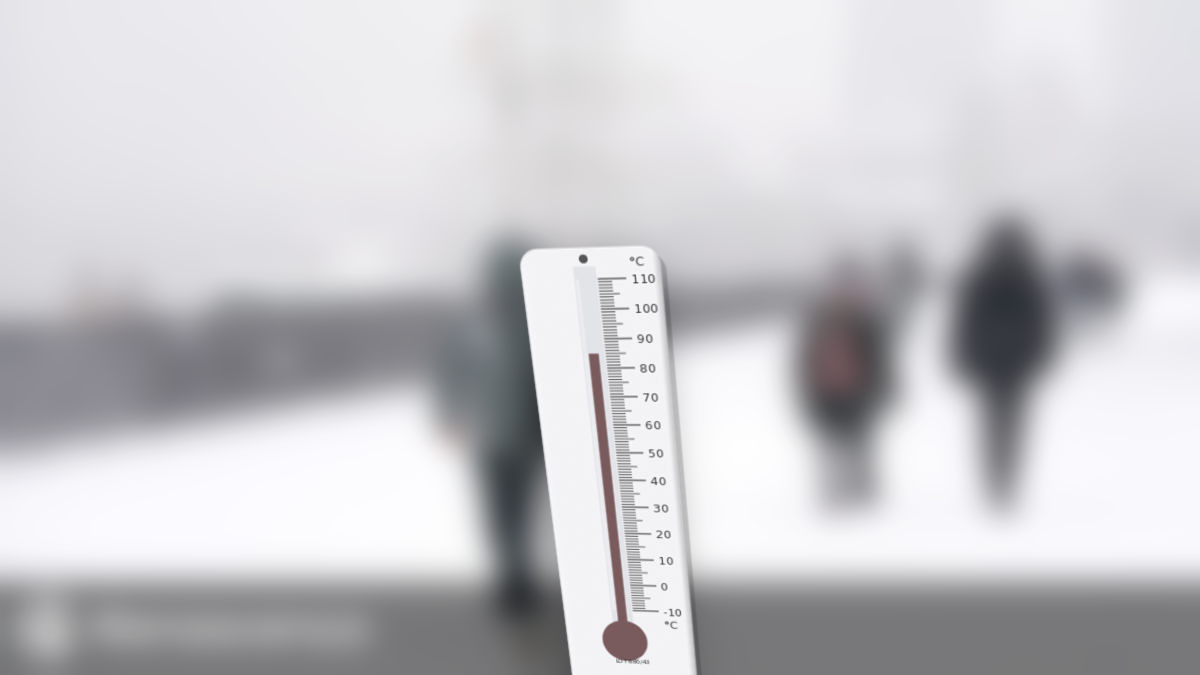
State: 85 °C
